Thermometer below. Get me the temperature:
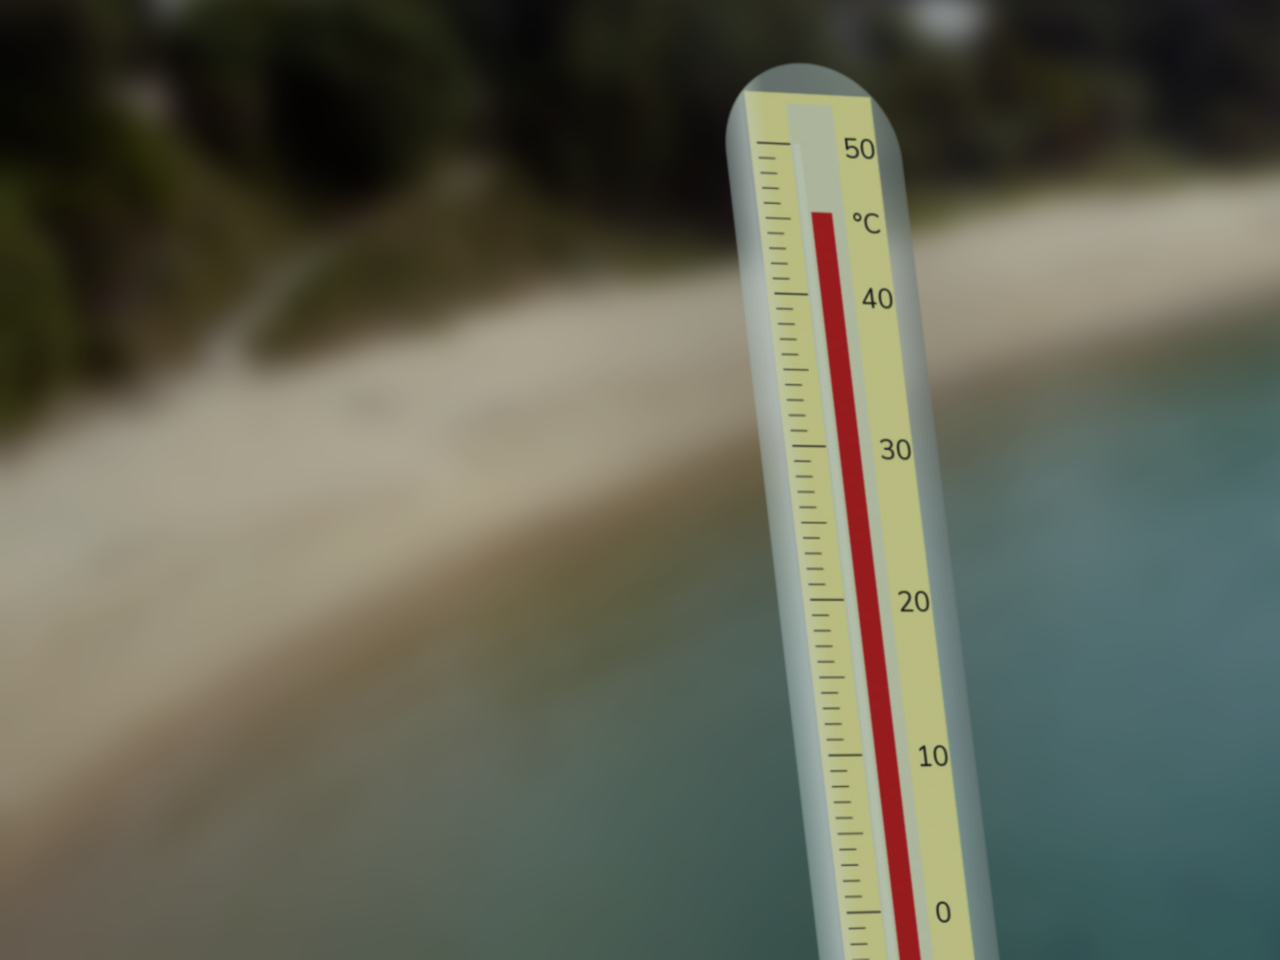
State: 45.5 °C
